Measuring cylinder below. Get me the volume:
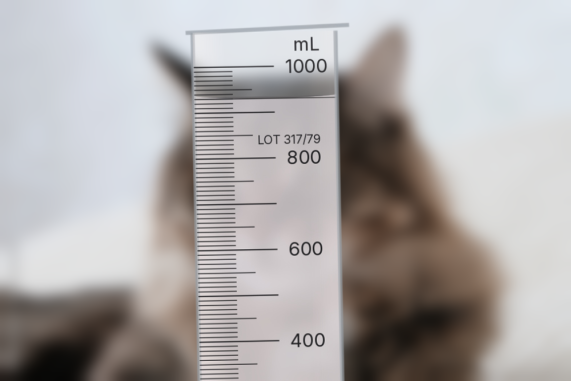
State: 930 mL
